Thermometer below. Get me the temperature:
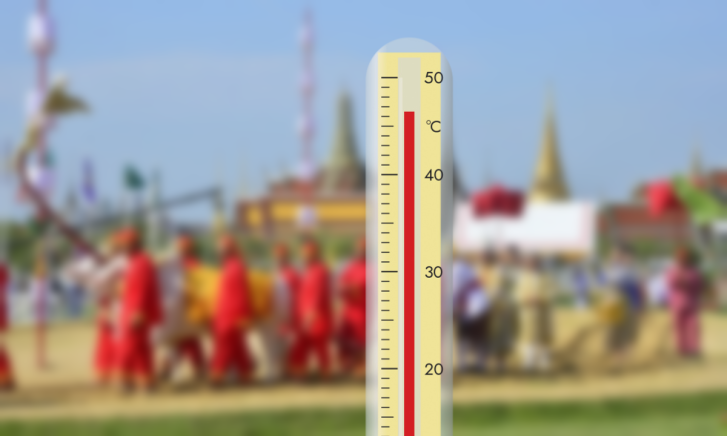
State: 46.5 °C
